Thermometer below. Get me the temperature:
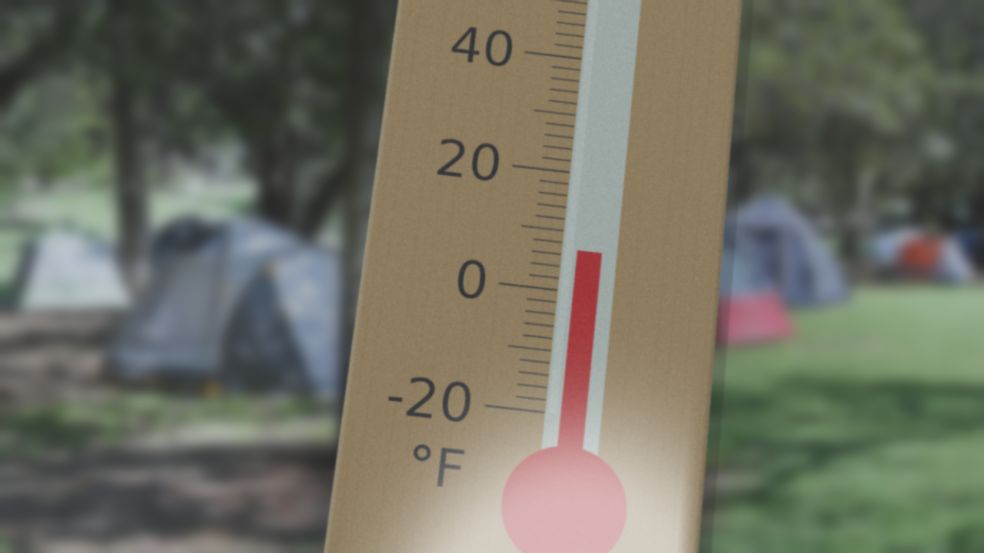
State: 7 °F
